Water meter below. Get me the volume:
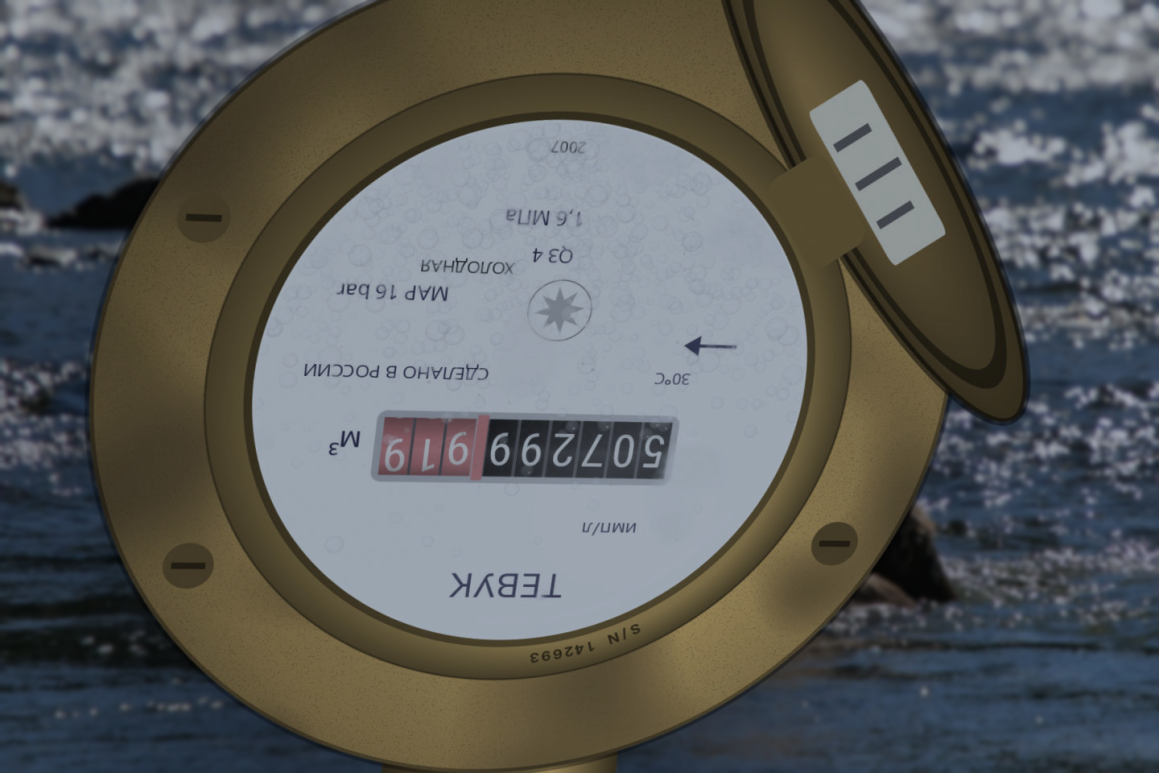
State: 507299.919 m³
